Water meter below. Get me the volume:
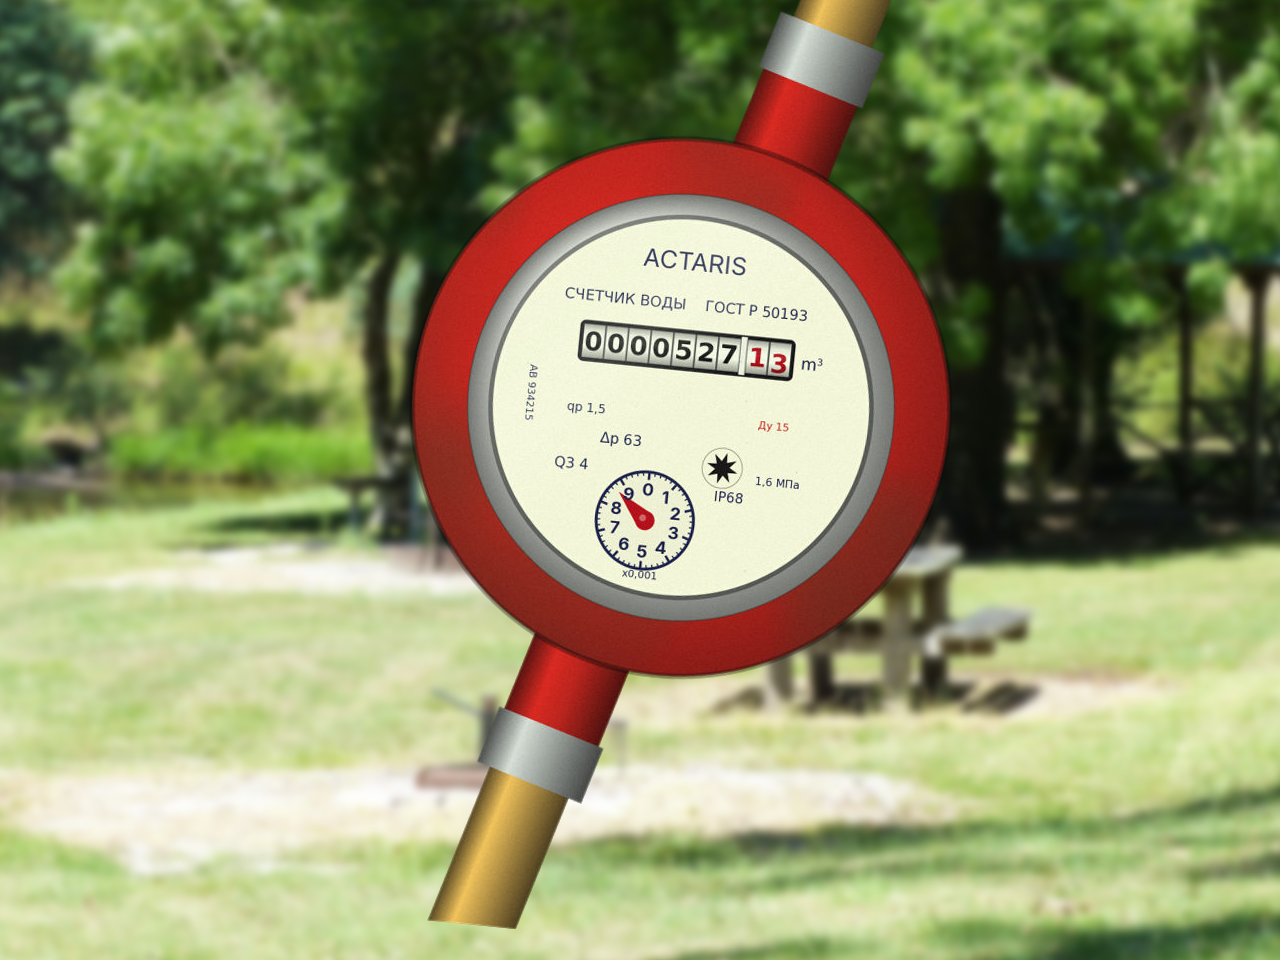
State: 527.128 m³
